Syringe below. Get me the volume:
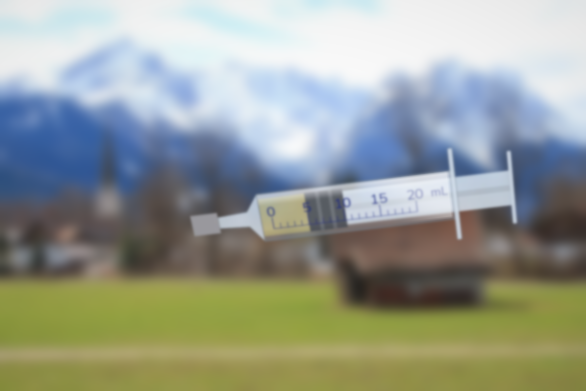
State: 5 mL
